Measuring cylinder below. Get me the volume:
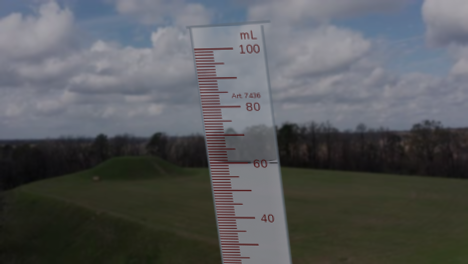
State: 60 mL
